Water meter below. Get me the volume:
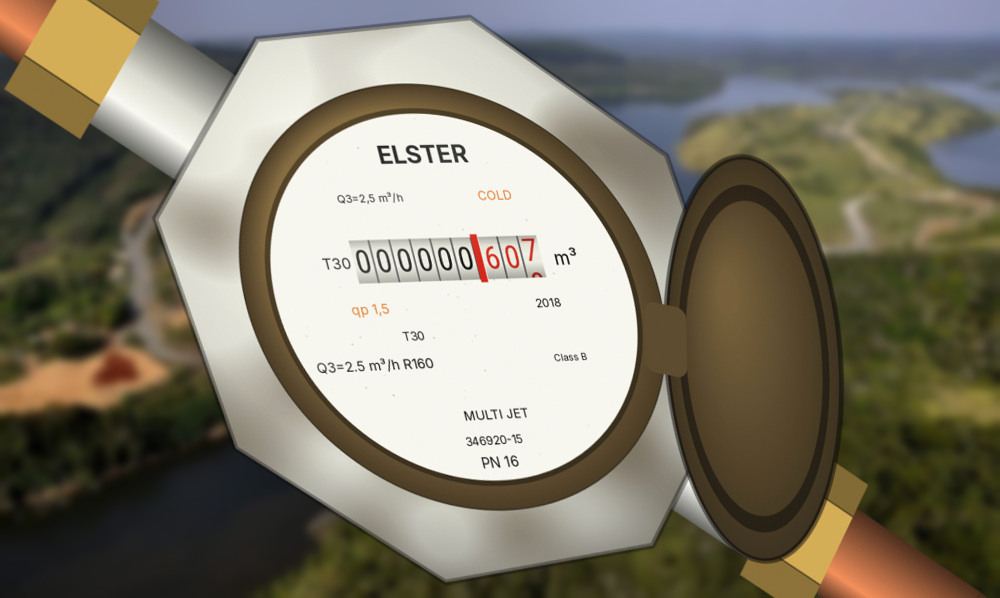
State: 0.607 m³
